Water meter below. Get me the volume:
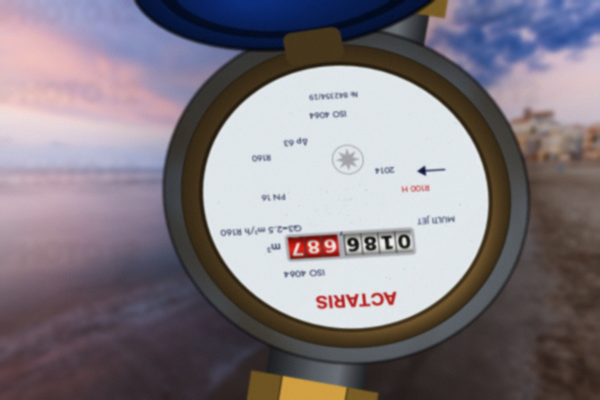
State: 186.687 m³
